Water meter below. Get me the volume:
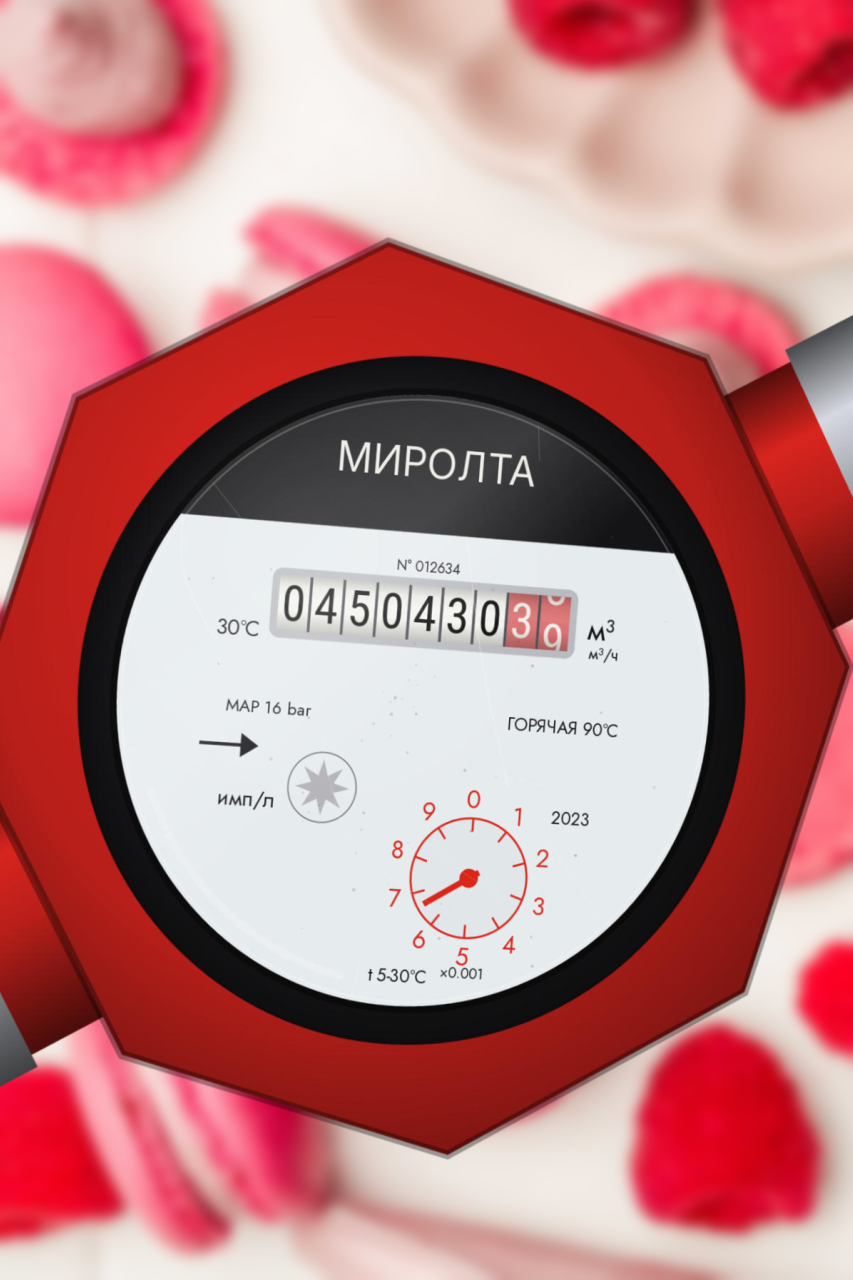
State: 450430.386 m³
